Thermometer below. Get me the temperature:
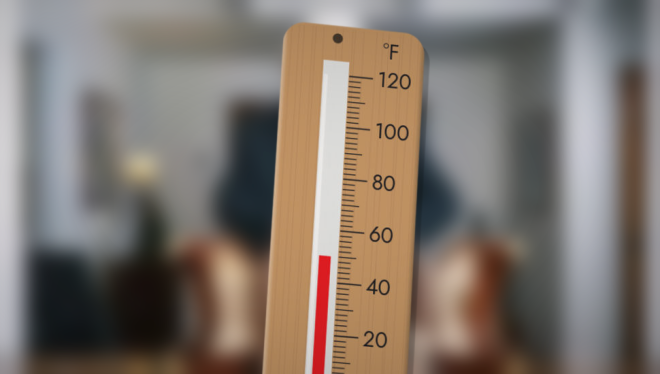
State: 50 °F
